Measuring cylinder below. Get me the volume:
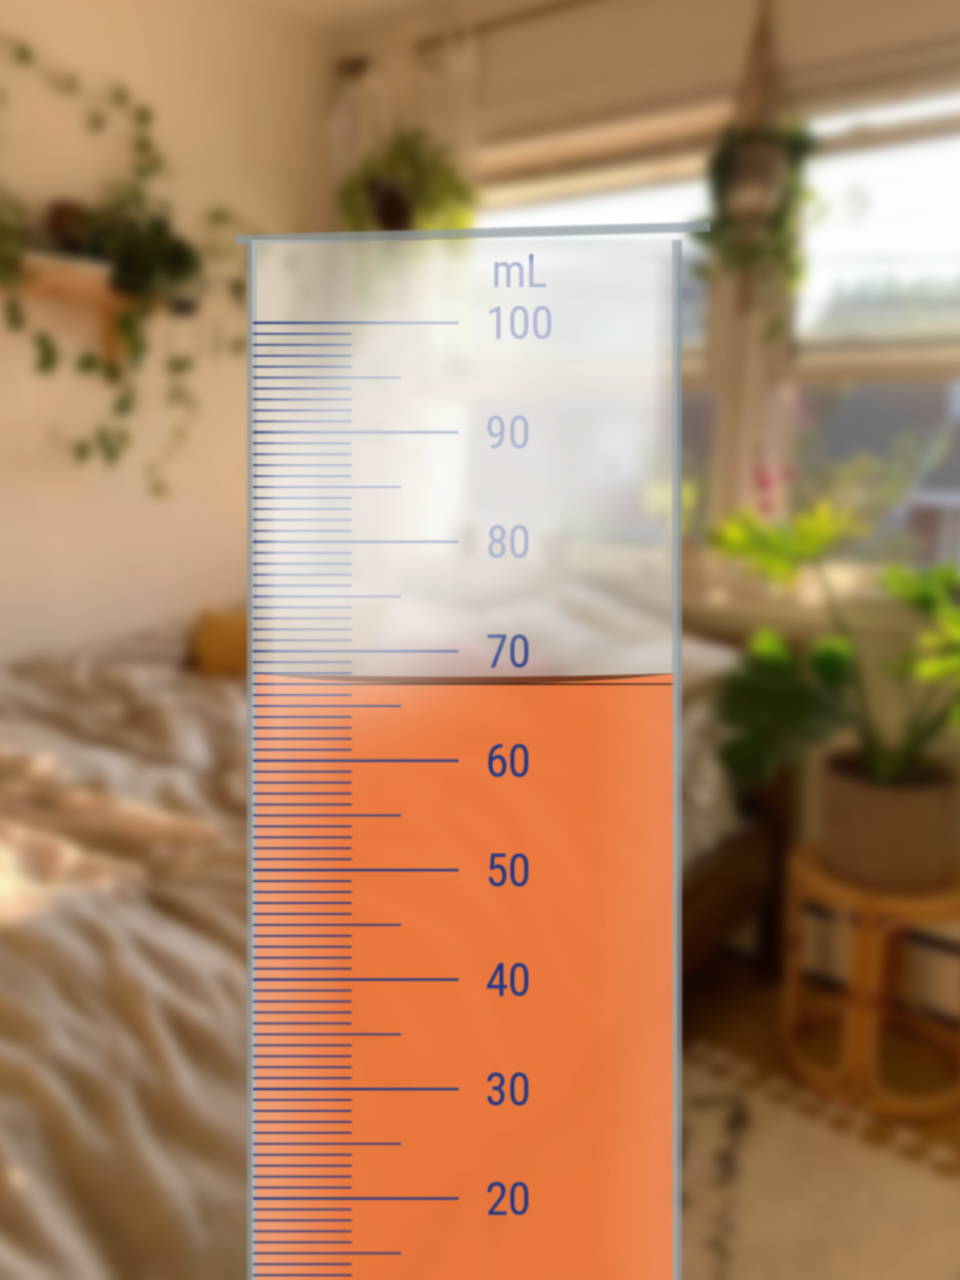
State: 67 mL
